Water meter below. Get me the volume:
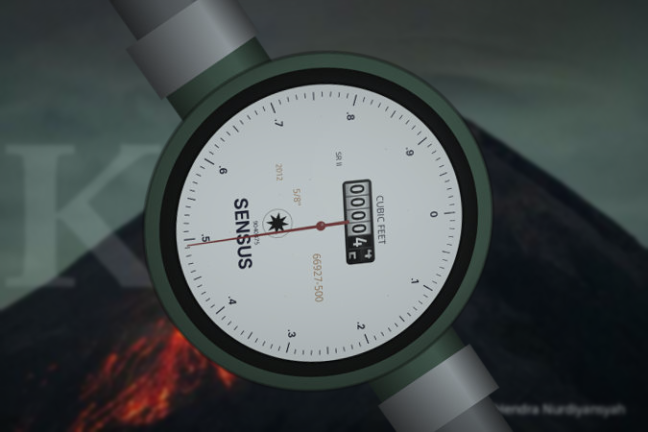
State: 44.49 ft³
